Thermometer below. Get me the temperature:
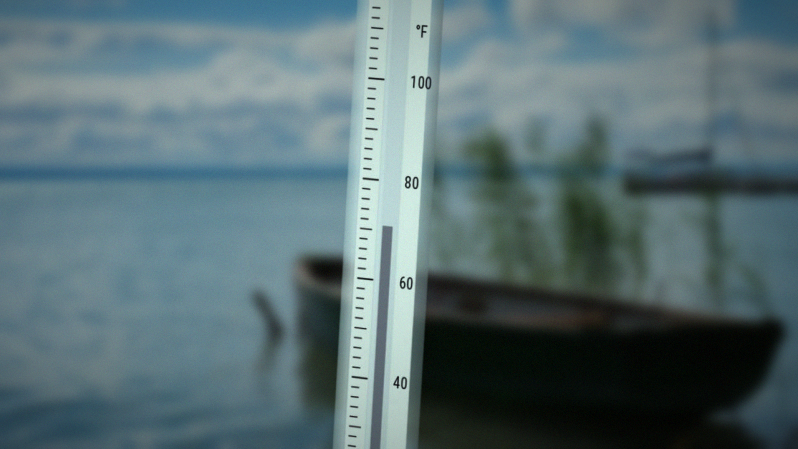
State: 71 °F
